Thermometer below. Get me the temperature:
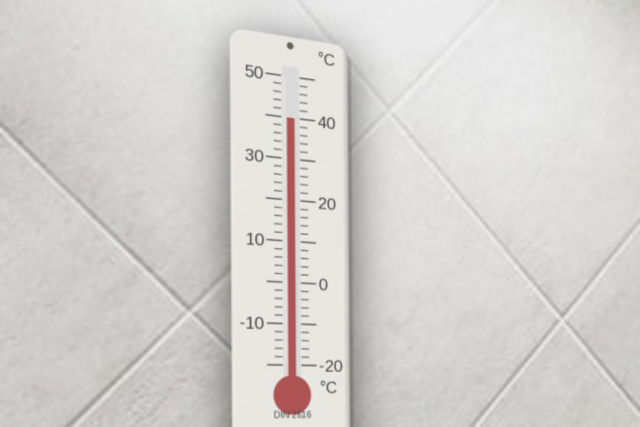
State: 40 °C
